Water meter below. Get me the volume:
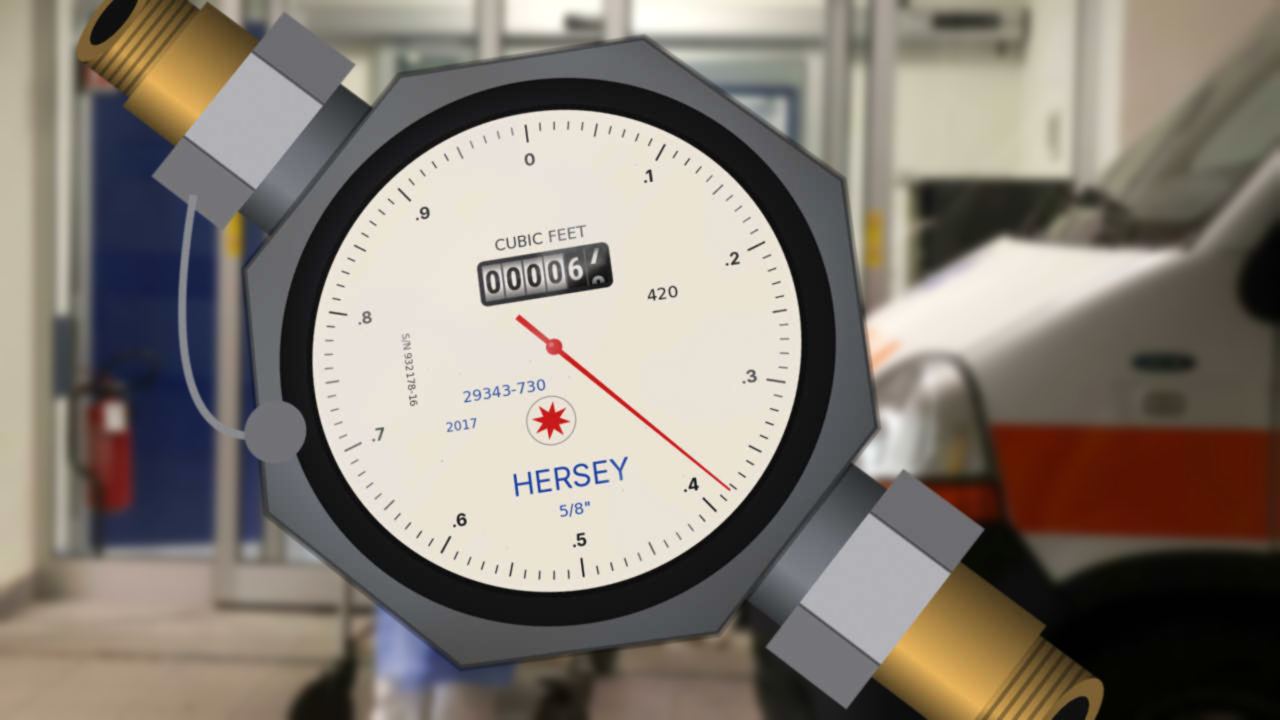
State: 67.38 ft³
